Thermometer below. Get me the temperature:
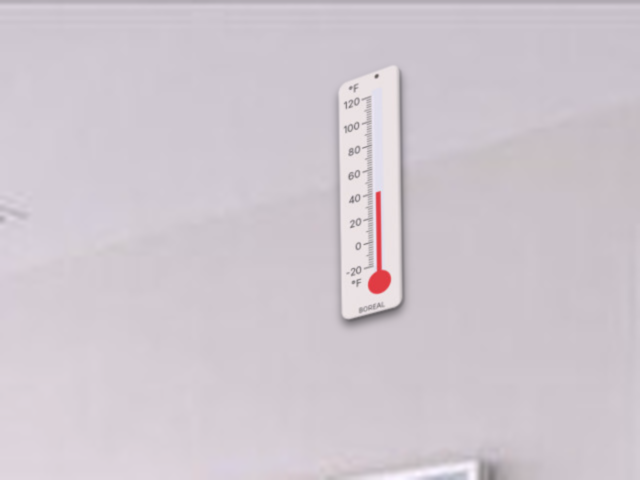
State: 40 °F
